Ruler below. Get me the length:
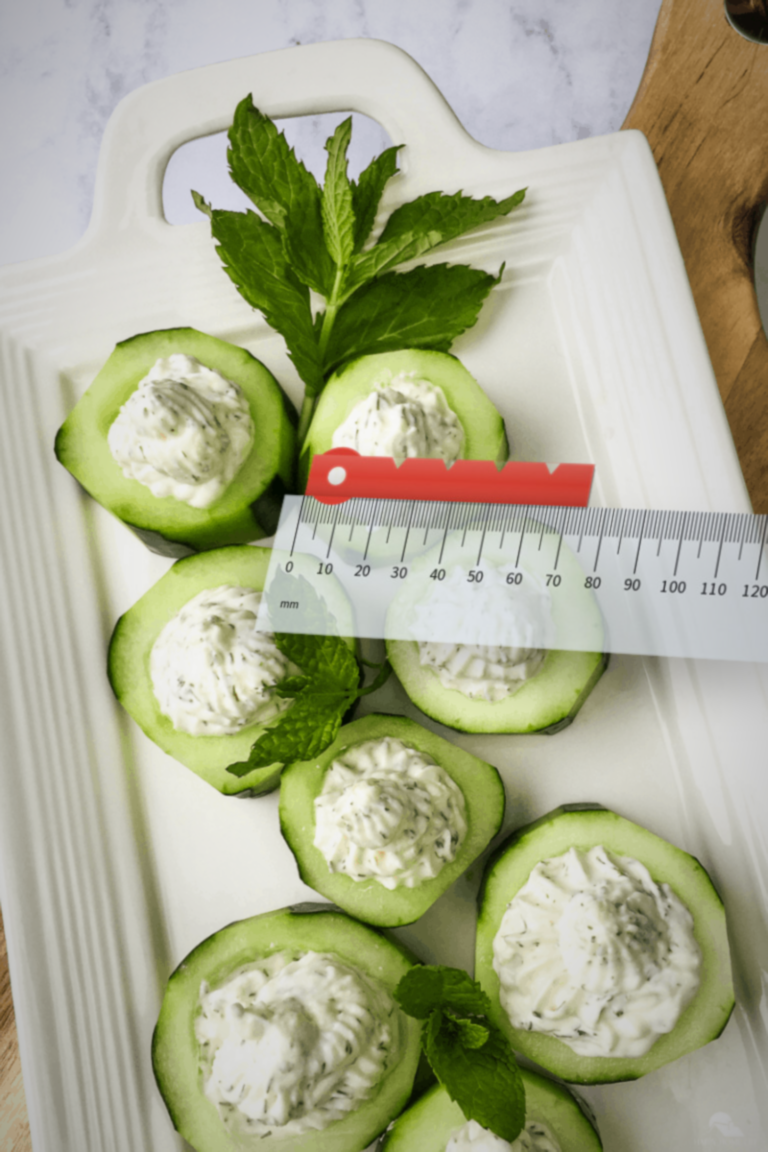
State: 75 mm
